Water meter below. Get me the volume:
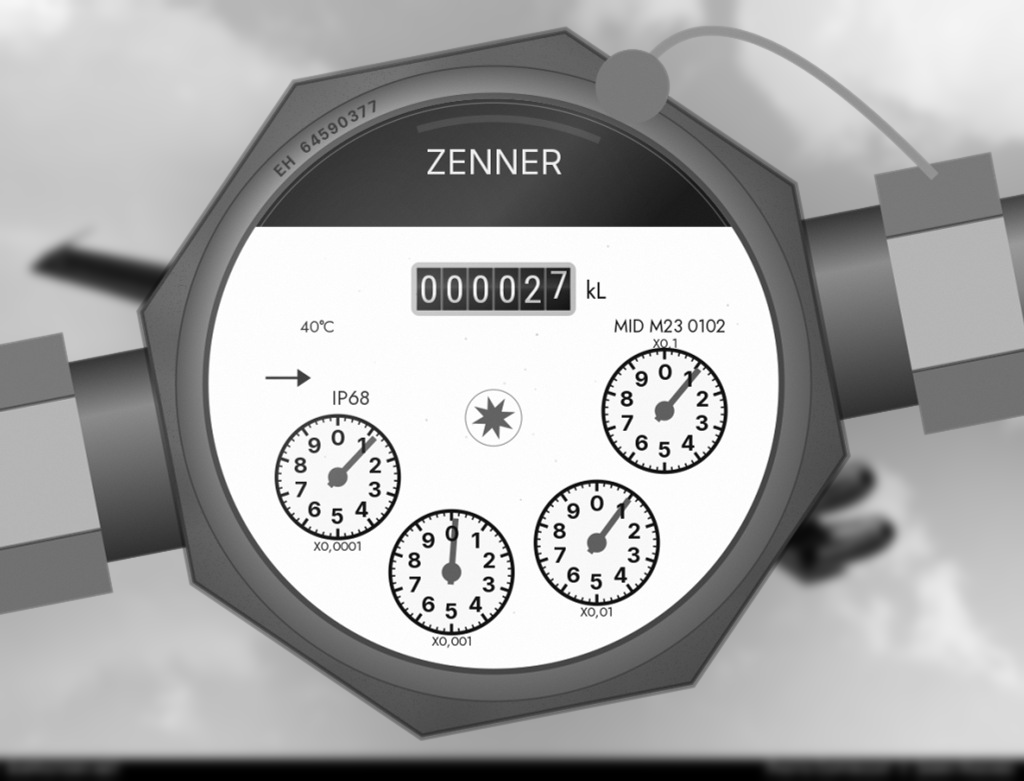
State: 27.1101 kL
